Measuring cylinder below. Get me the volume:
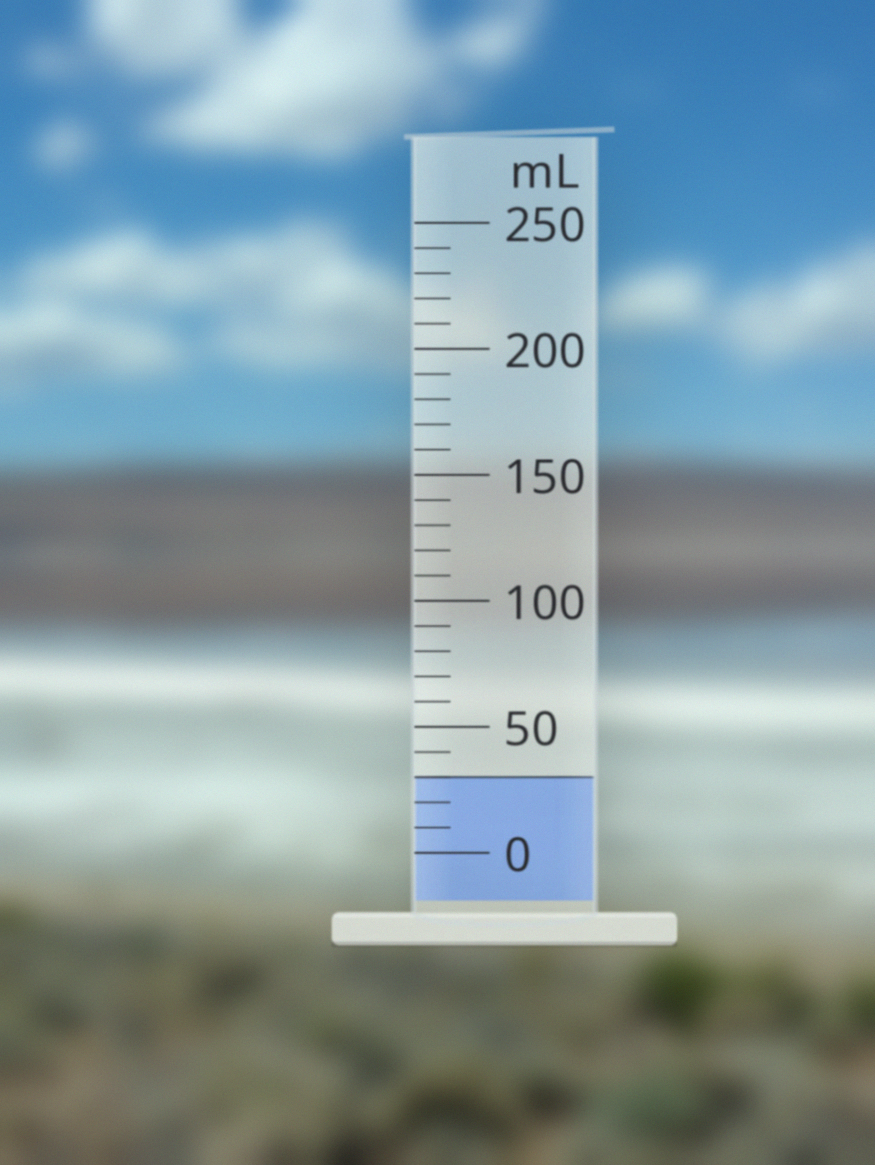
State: 30 mL
